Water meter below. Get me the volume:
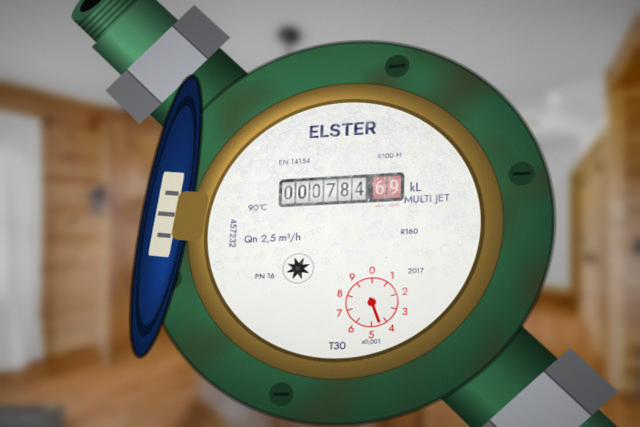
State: 784.694 kL
